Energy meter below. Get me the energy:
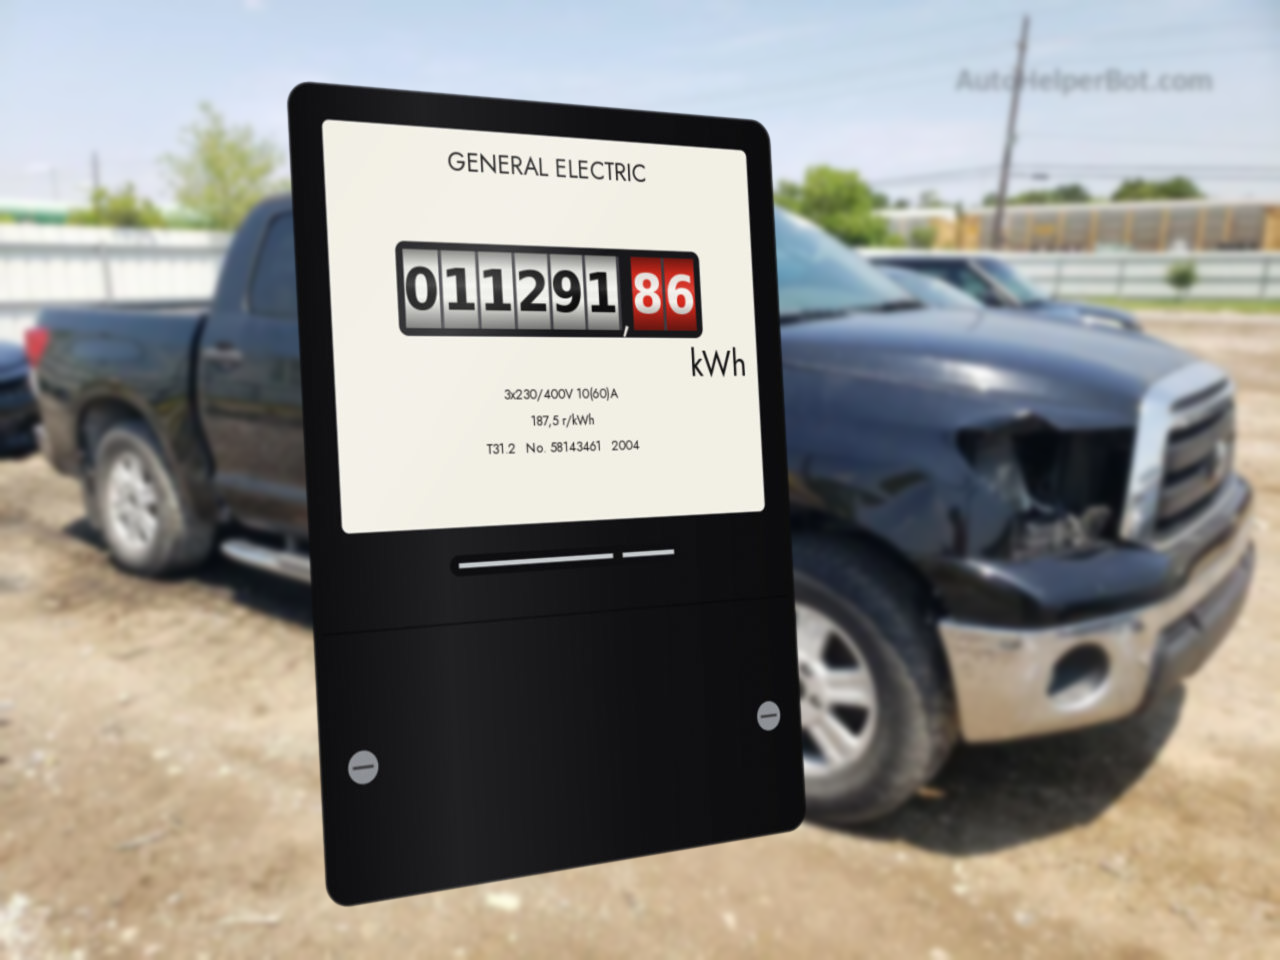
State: 11291.86 kWh
